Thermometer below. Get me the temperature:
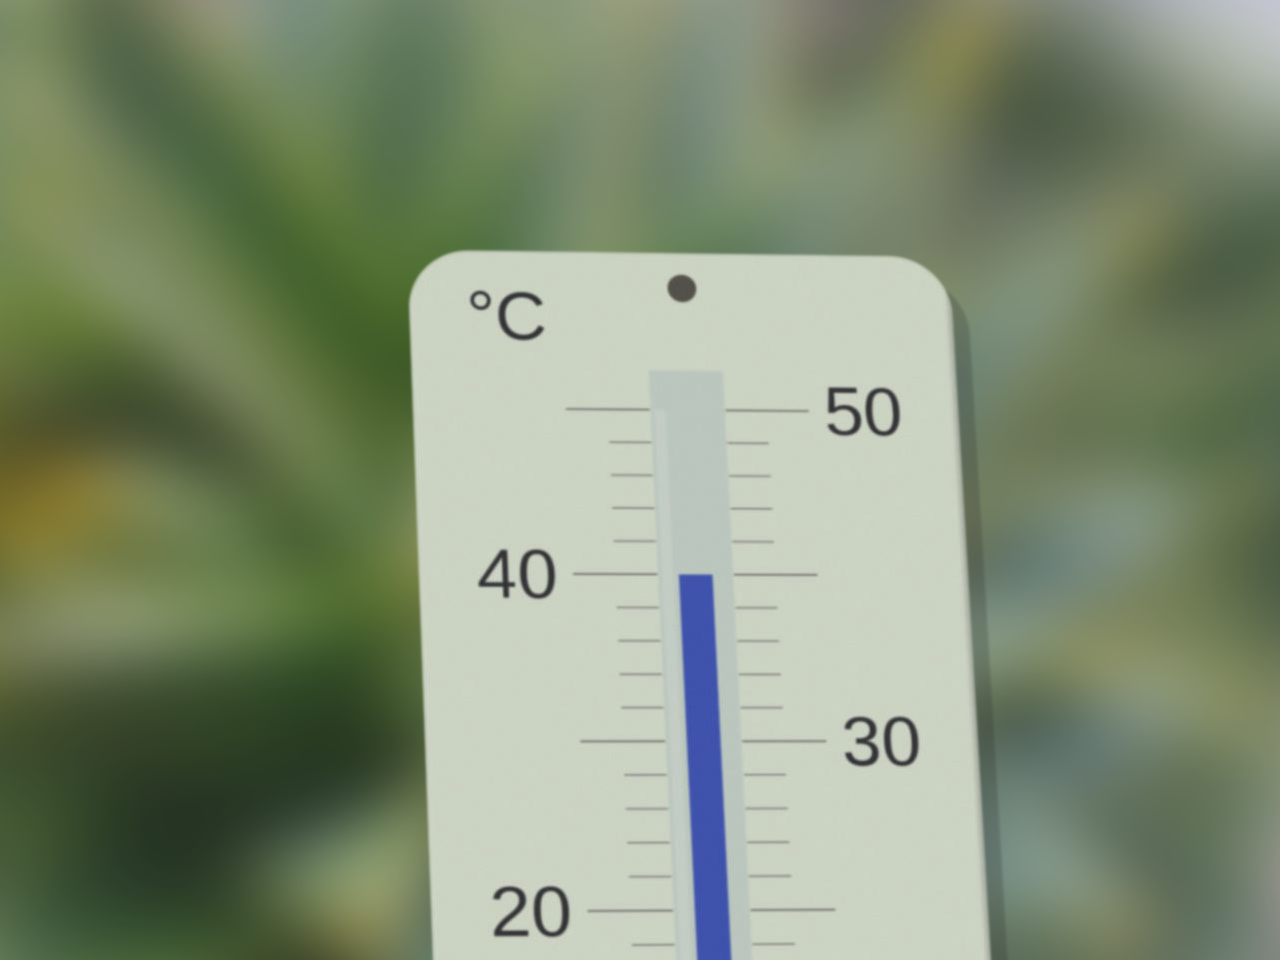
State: 40 °C
